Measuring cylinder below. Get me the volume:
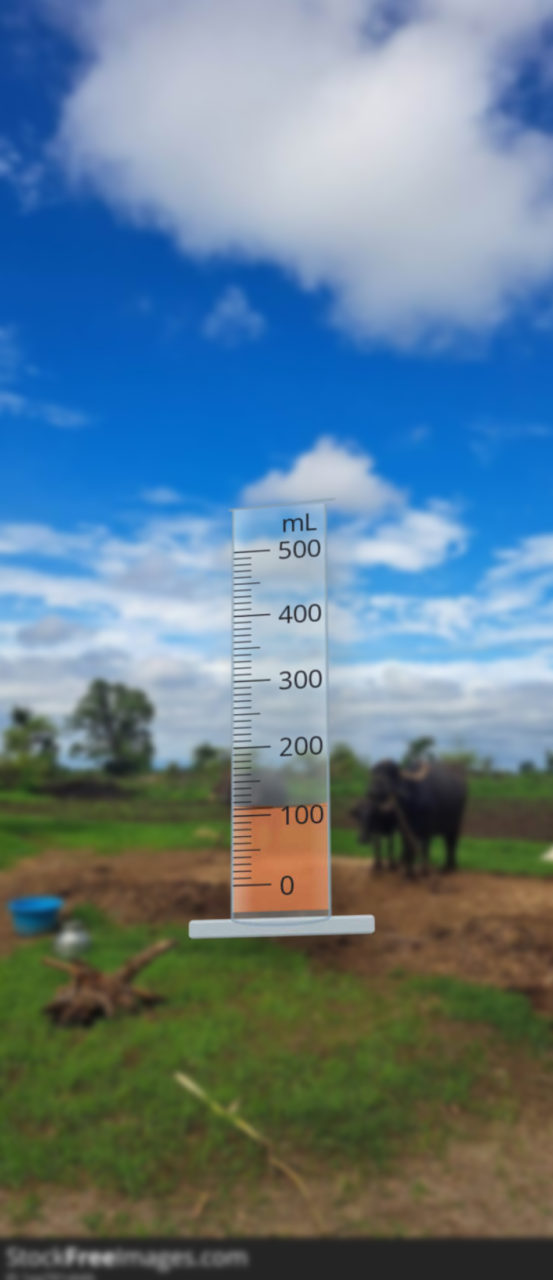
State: 110 mL
